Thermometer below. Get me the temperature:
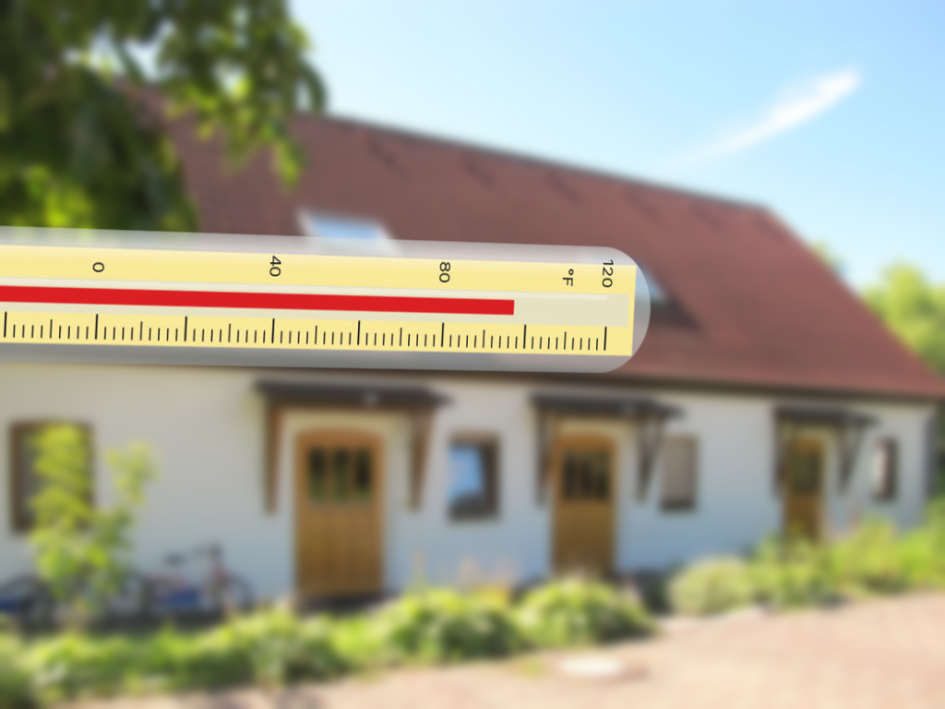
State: 97 °F
